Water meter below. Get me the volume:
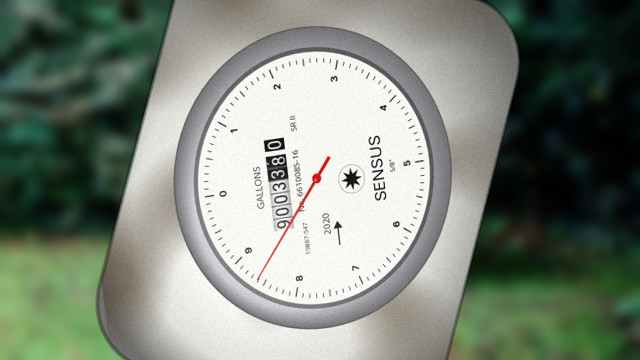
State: 9003378.6 gal
